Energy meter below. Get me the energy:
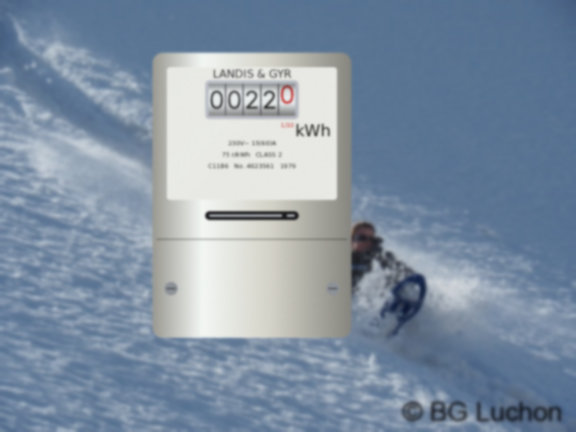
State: 22.0 kWh
